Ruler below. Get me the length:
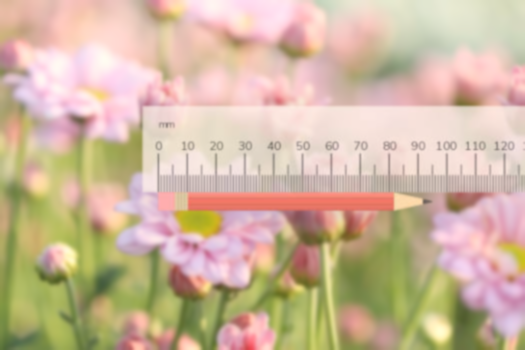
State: 95 mm
